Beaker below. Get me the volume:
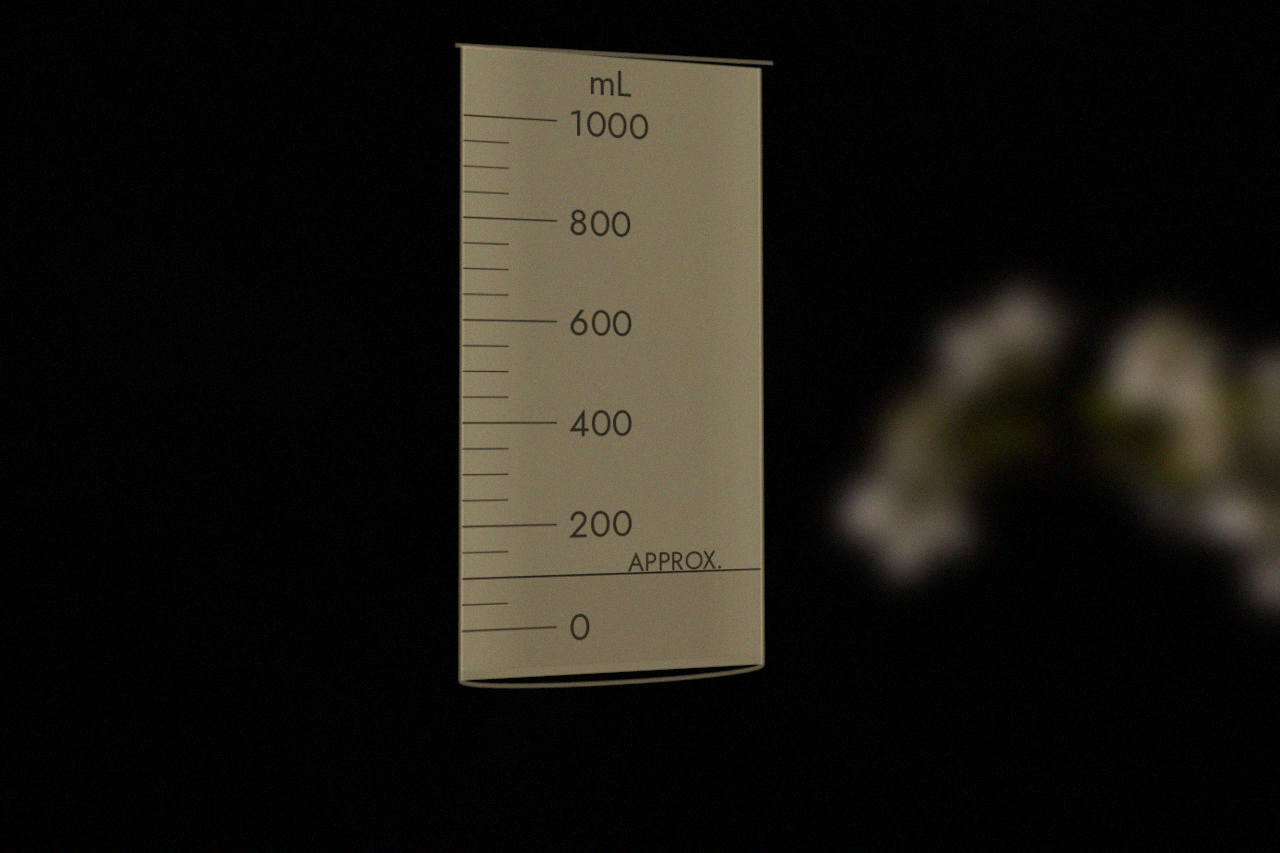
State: 100 mL
